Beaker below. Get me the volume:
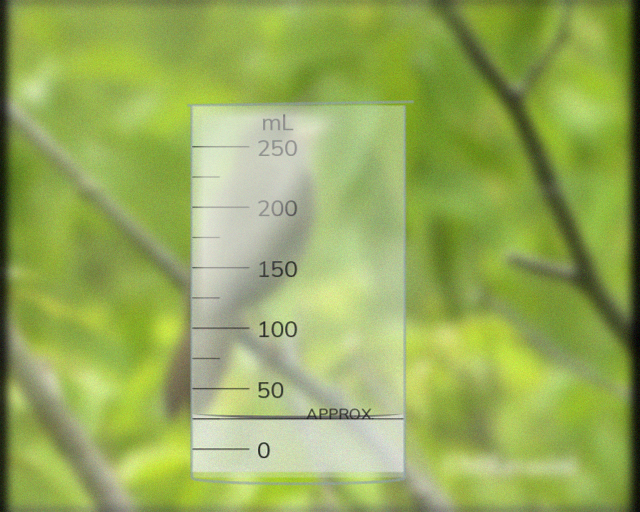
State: 25 mL
